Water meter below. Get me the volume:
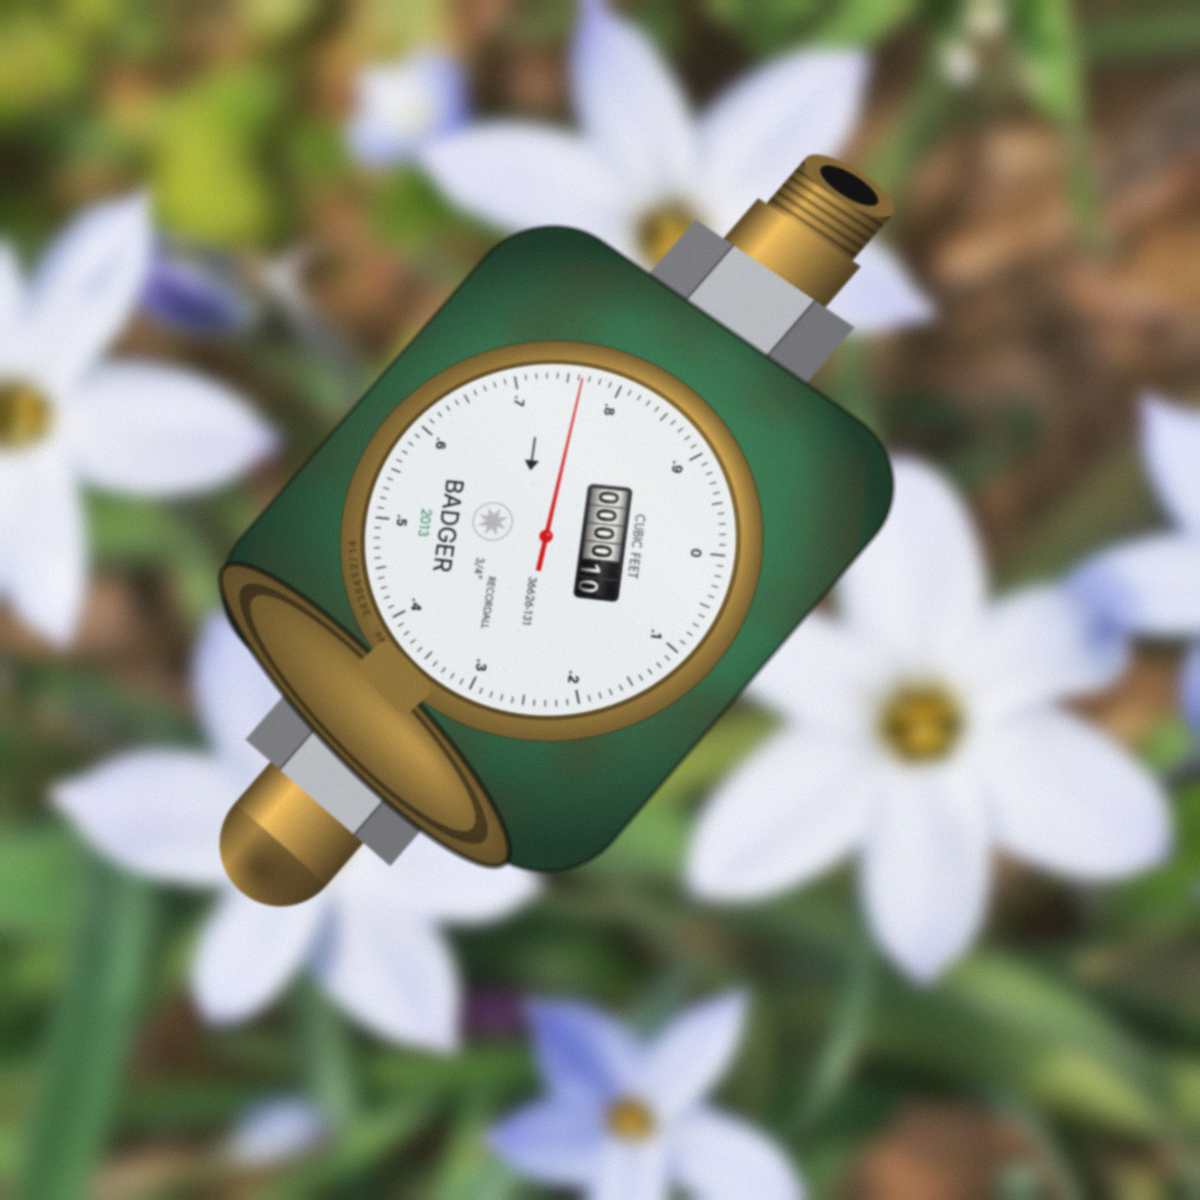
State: 9.76 ft³
